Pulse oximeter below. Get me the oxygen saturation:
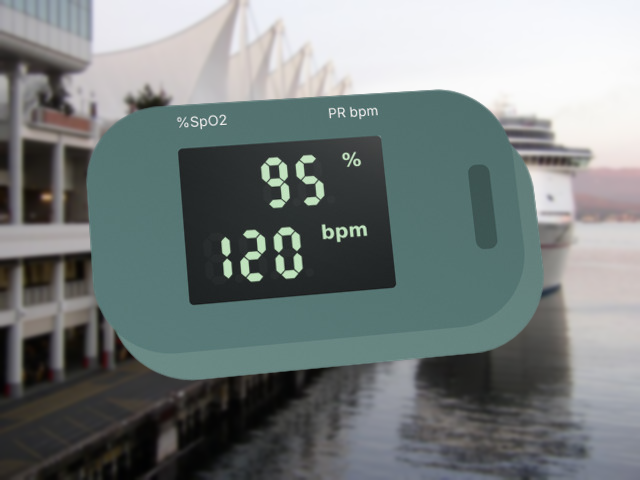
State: 95 %
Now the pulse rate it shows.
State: 120 bpm
